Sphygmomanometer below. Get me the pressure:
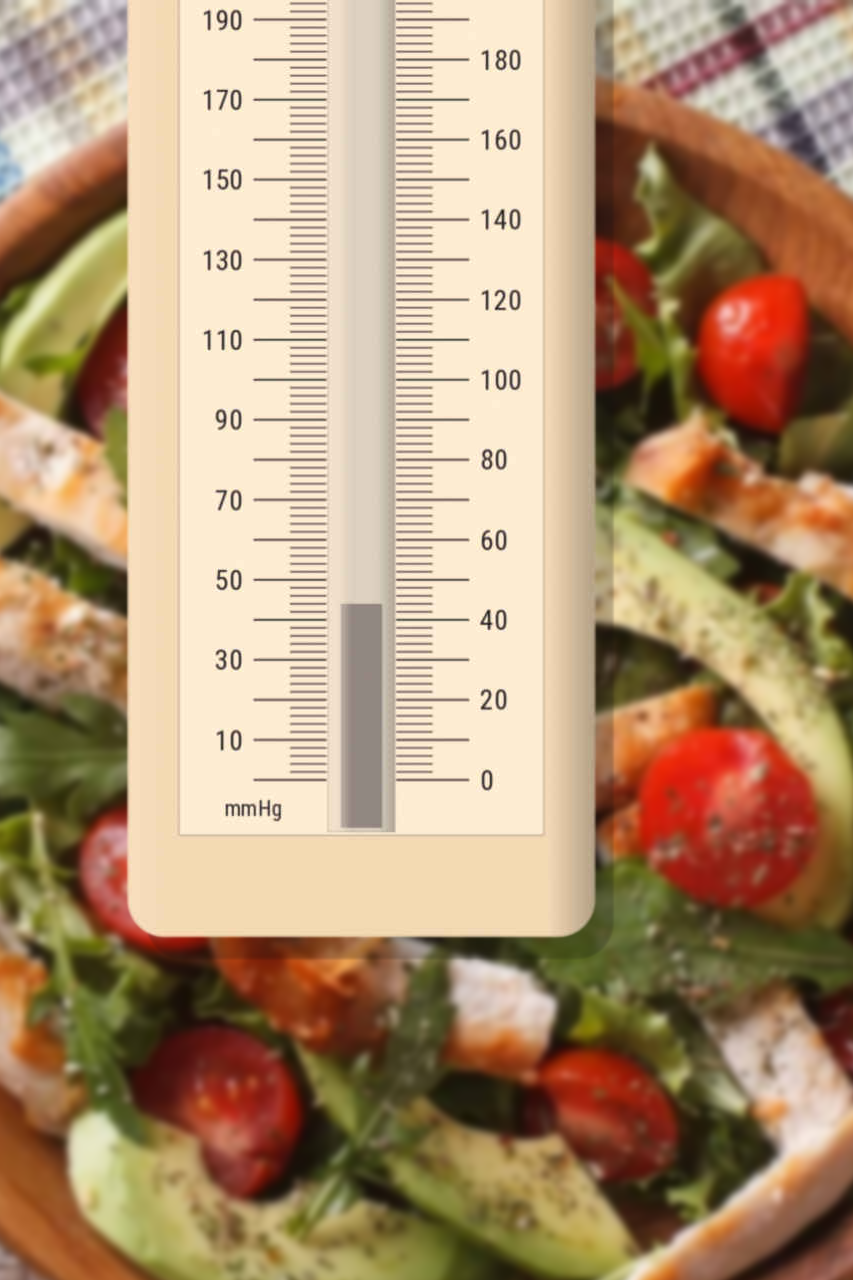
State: 44 mmHg
